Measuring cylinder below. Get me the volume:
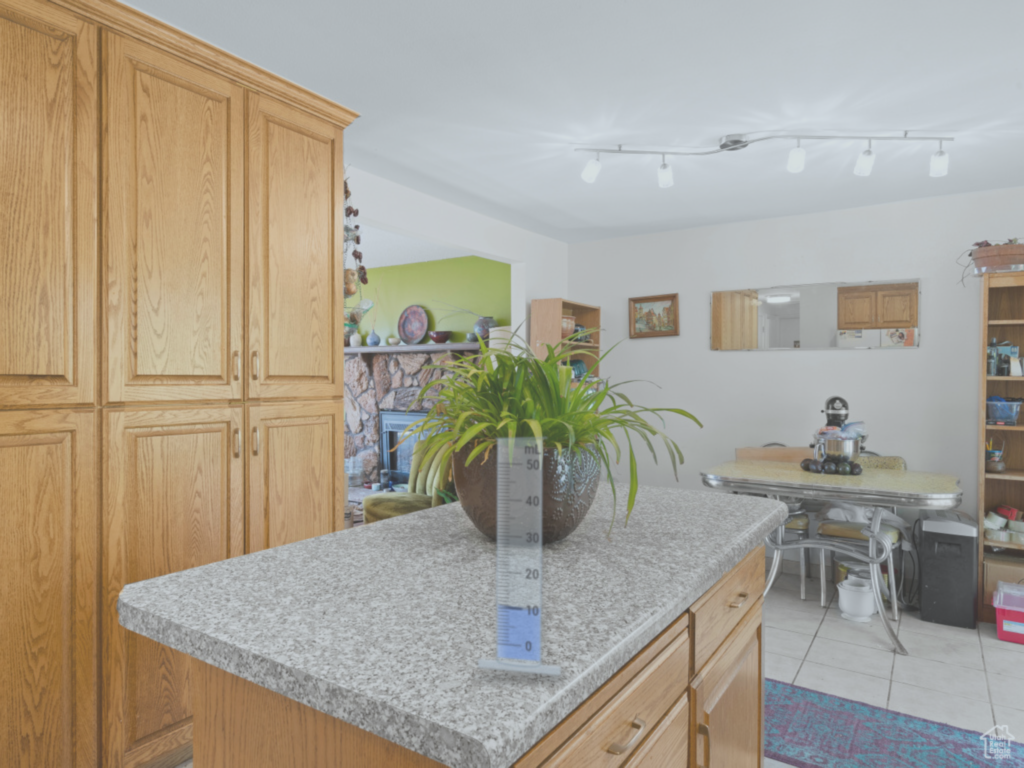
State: 10 mL
